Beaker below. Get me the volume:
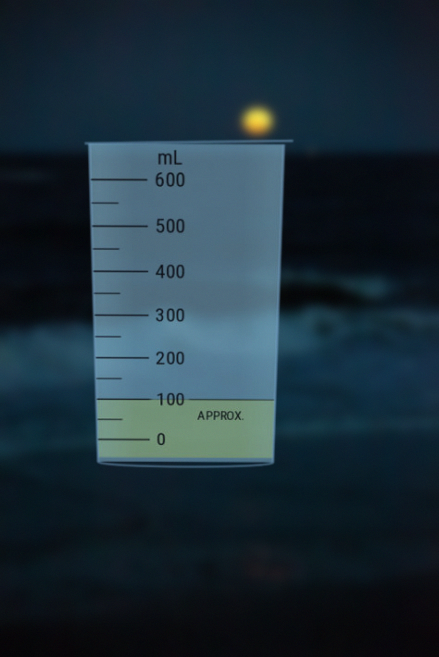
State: 100 mL
